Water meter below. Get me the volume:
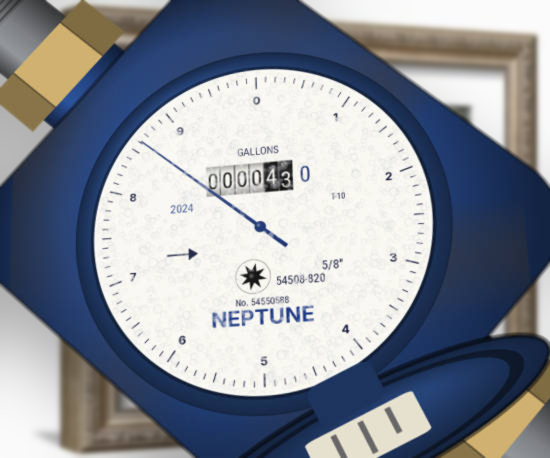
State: 428.6 gal
